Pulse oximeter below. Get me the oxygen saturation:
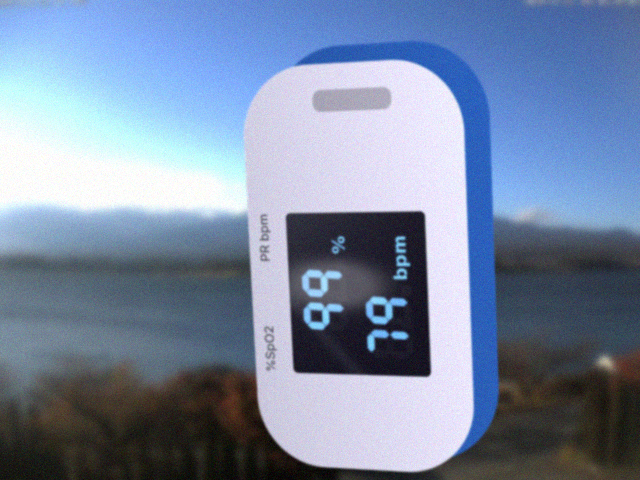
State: 99 %
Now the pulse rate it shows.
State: 79 bpm
